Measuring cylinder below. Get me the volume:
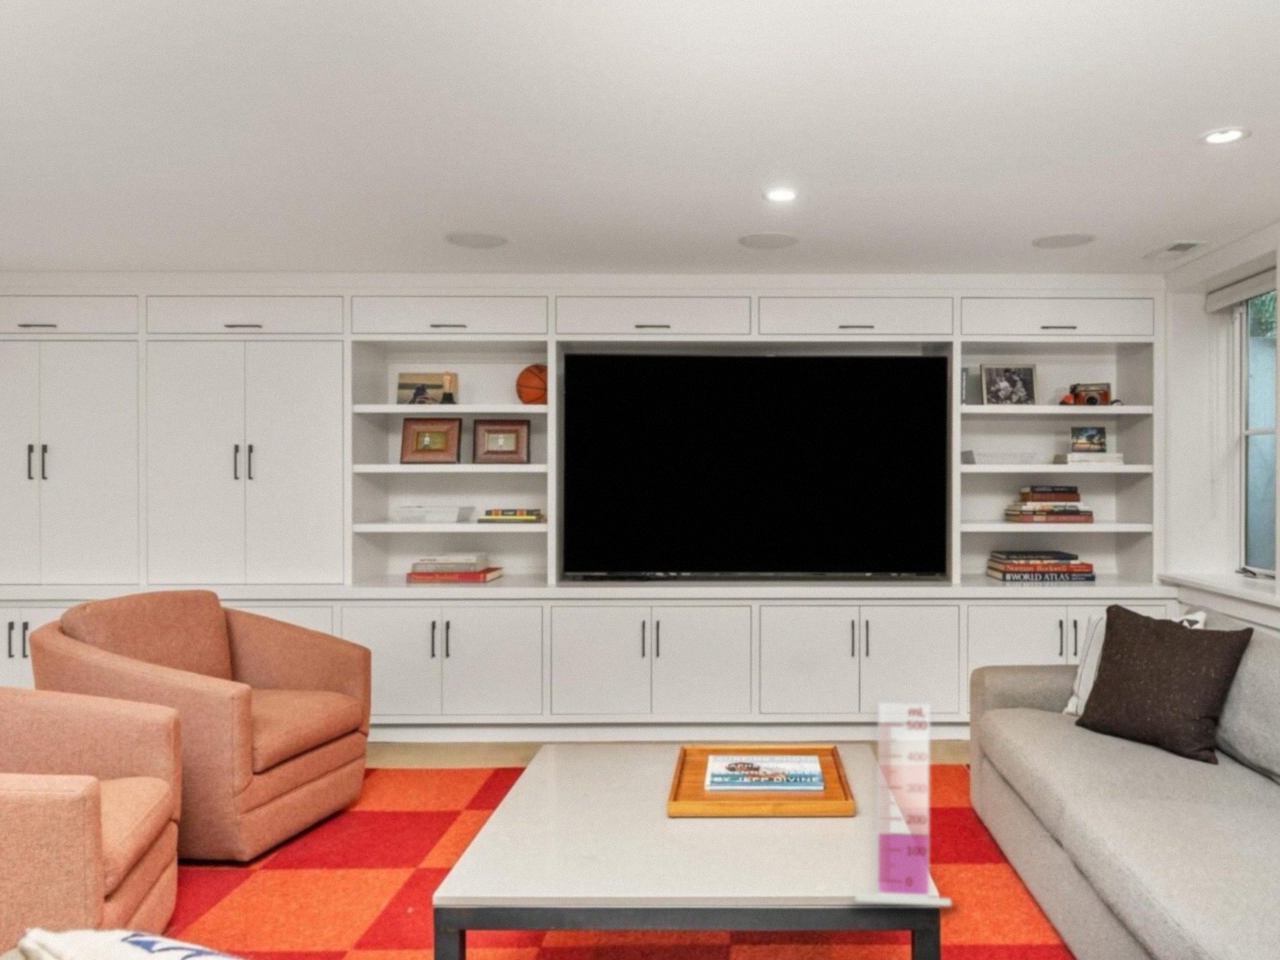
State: 150 mL
